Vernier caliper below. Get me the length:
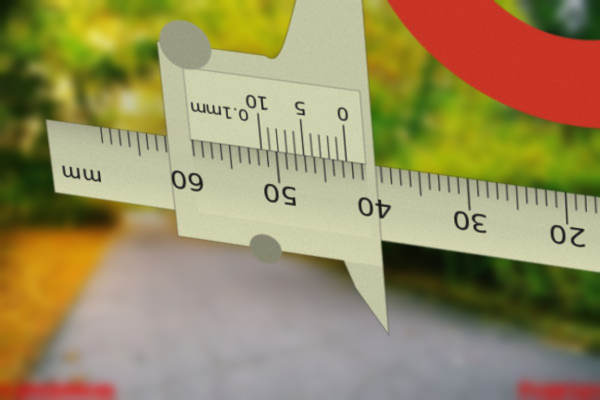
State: 42.6 mm
